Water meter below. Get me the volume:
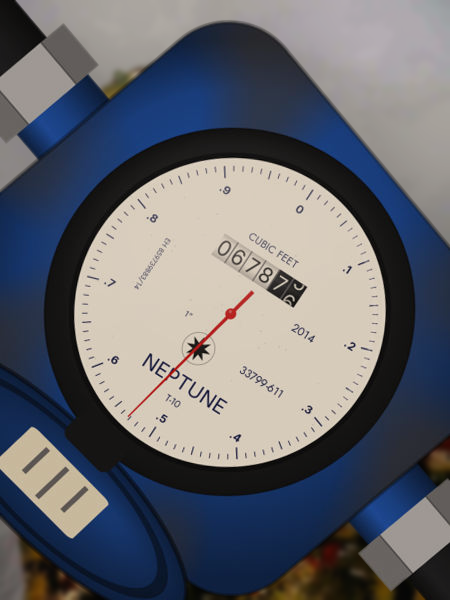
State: 67875.53 ft³
